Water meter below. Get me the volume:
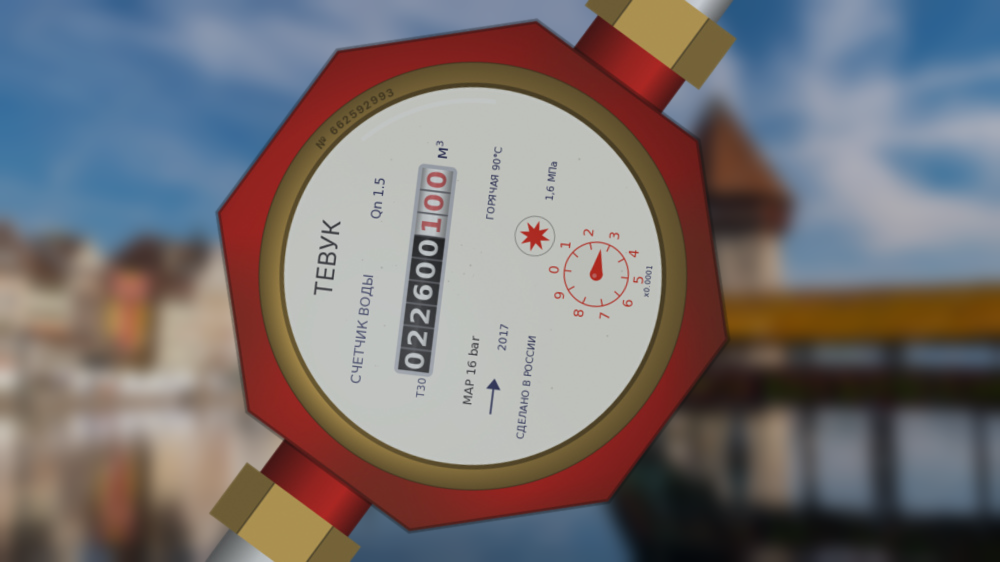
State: 22600.1002 m³
